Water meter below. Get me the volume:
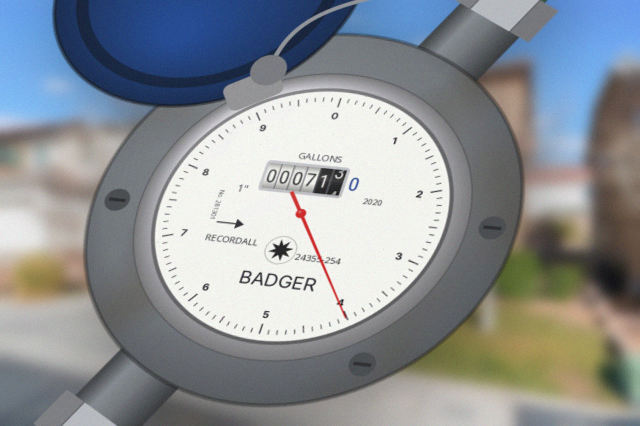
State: 7134.0 gal
